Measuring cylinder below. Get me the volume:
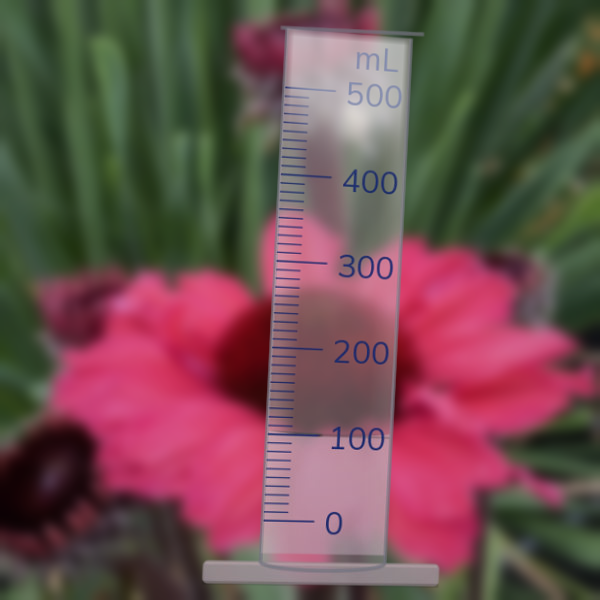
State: 100 mL
